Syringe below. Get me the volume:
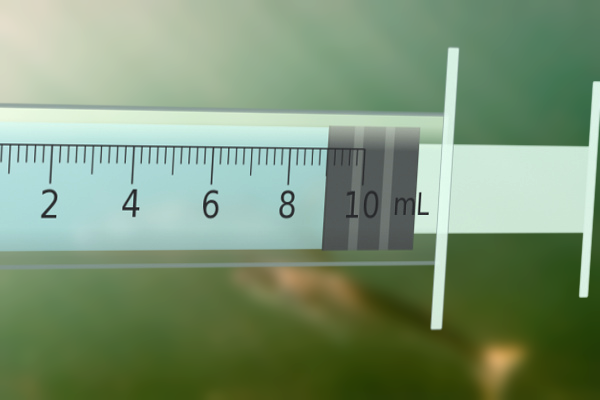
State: 9 mL
